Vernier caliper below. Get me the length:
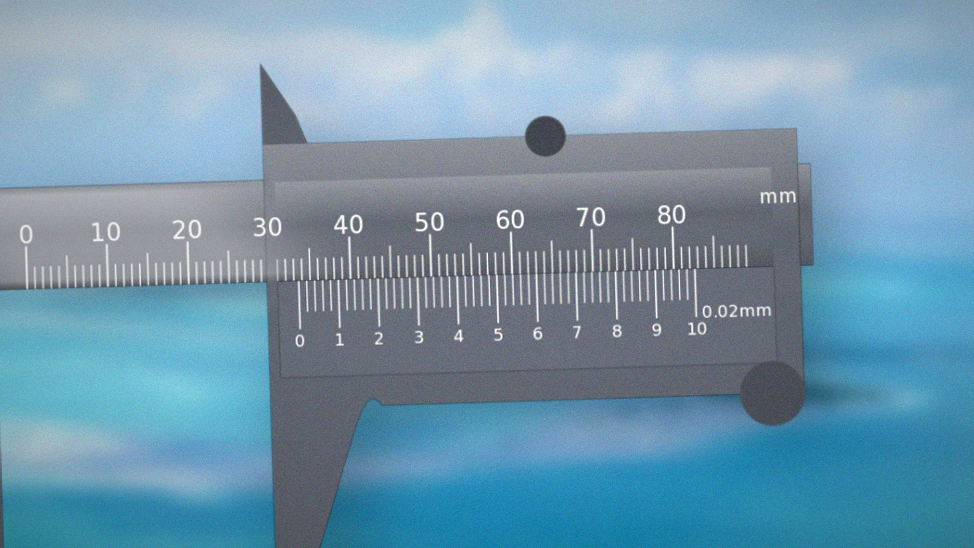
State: 33.6 mm
